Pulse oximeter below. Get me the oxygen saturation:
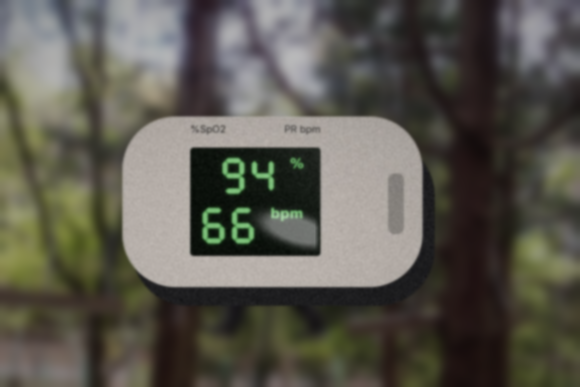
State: 94 %
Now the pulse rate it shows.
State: 66 bpm
